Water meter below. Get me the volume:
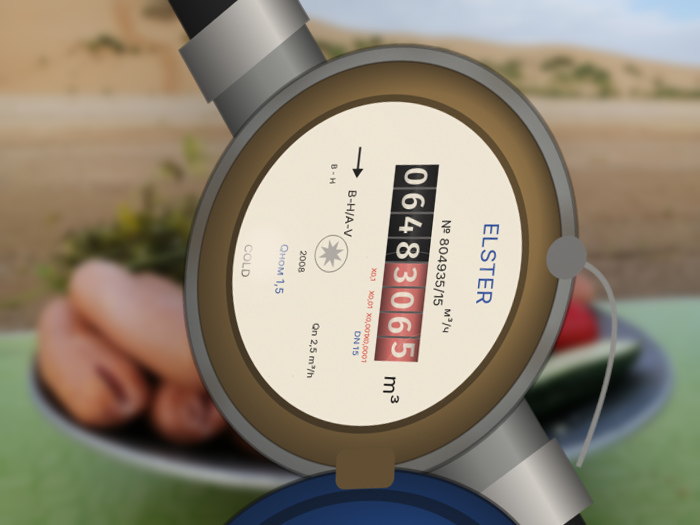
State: 648.3065 m³
